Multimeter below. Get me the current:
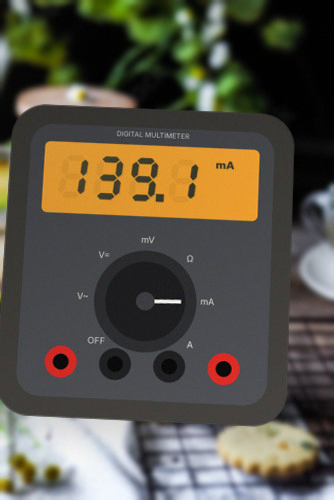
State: 139.1 mA
